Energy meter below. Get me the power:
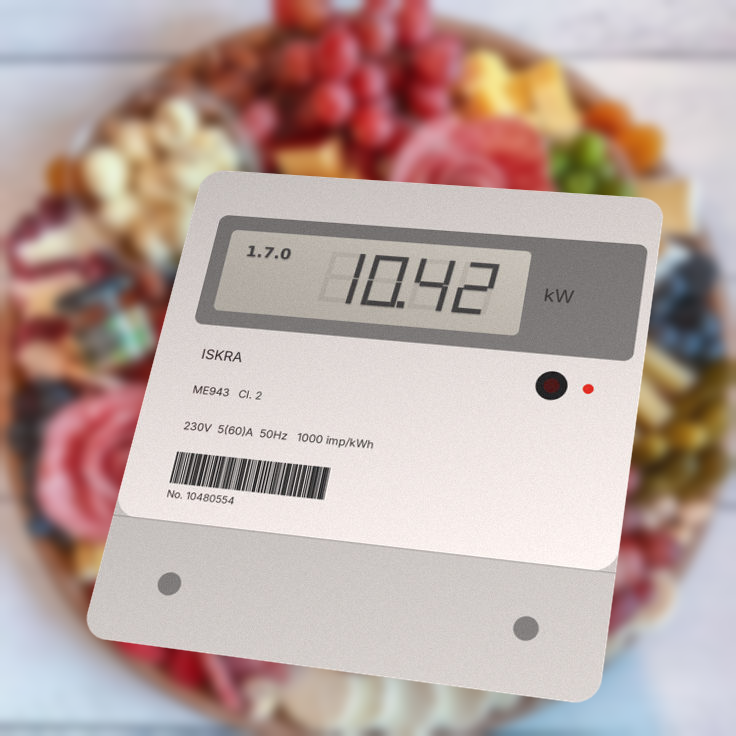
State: 10.42 kW
